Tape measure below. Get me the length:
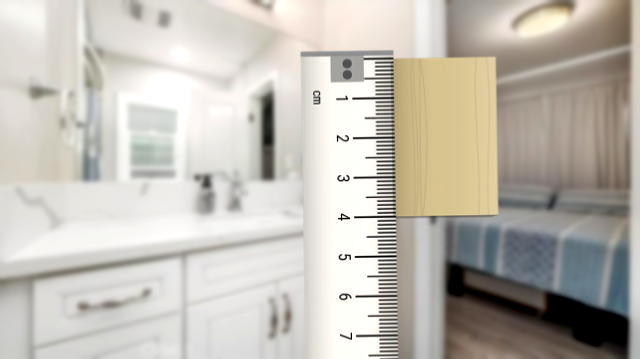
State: 4 cm
